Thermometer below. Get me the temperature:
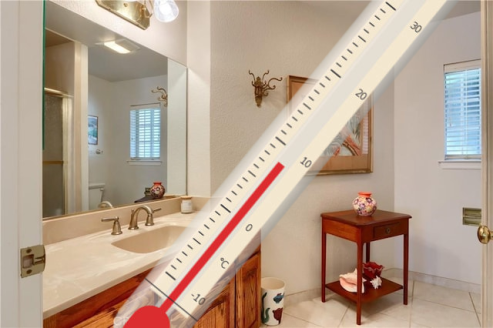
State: 8 °C
